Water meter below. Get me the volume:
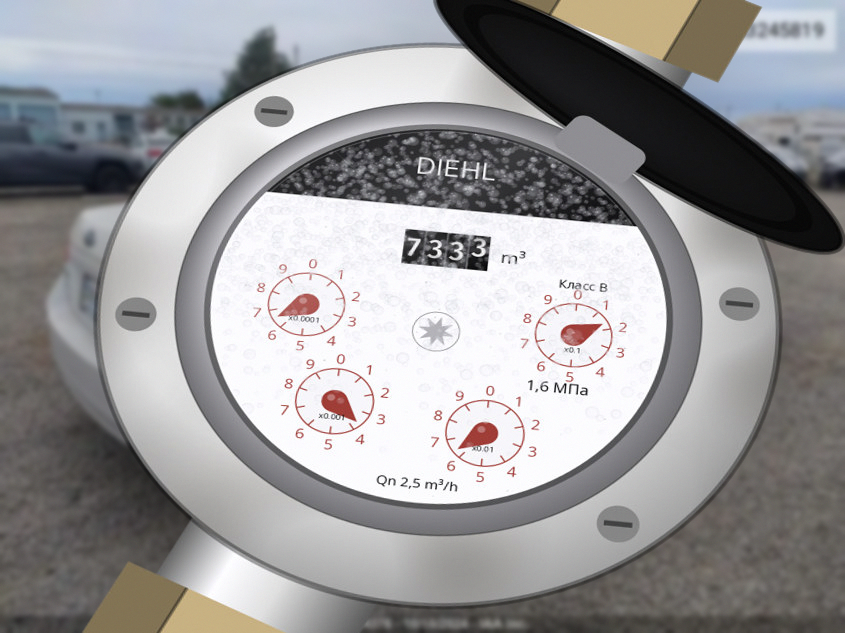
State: 7333.1636 m³
